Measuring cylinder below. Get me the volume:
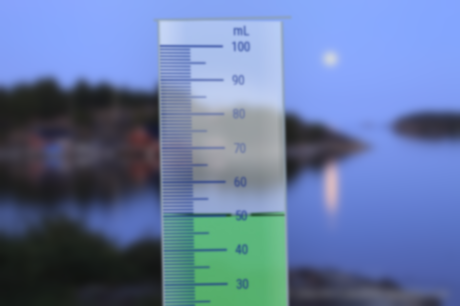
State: 50 mL
